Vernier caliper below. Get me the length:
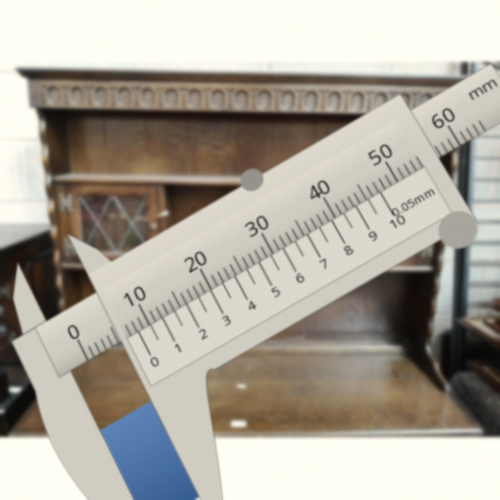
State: 8.2 mm
